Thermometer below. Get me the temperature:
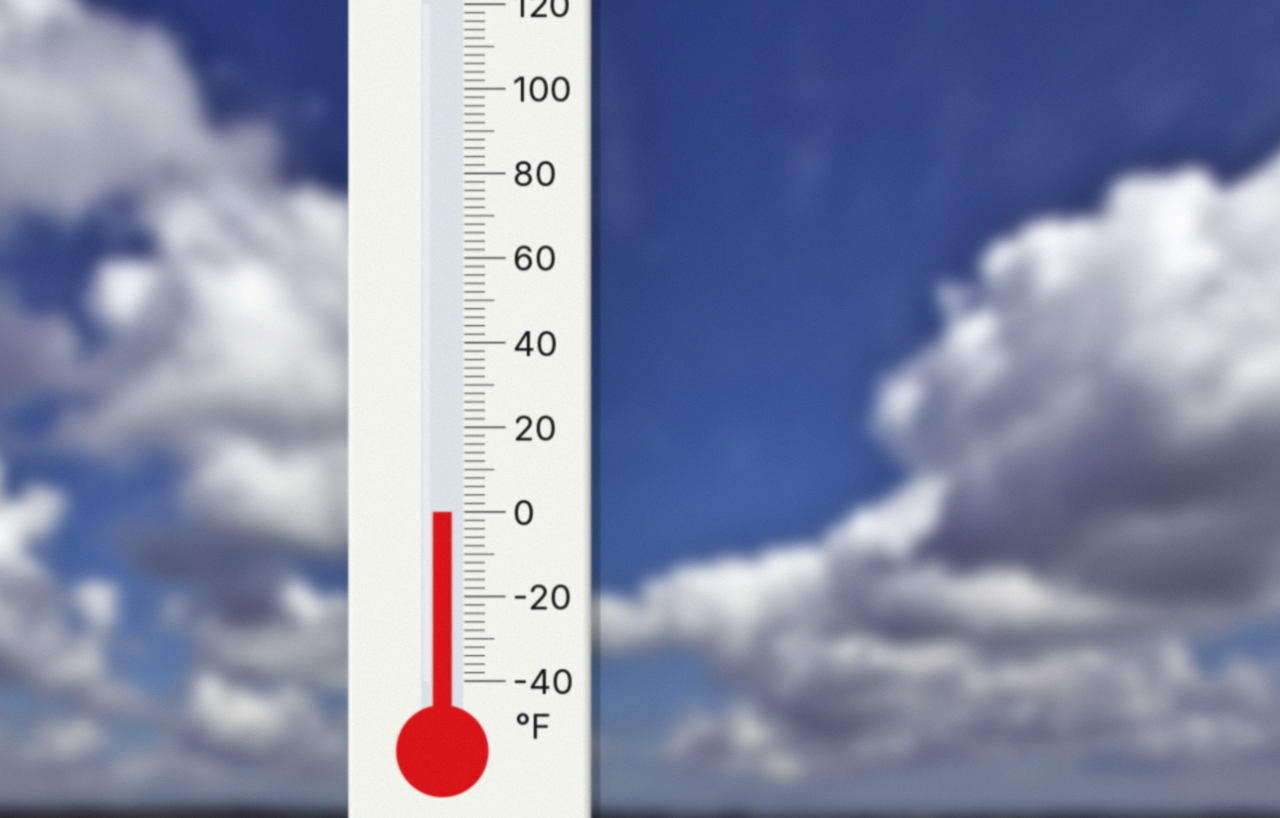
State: 0 °F
